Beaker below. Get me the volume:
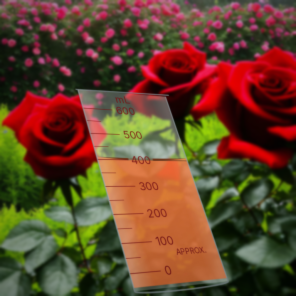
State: 400 mL
